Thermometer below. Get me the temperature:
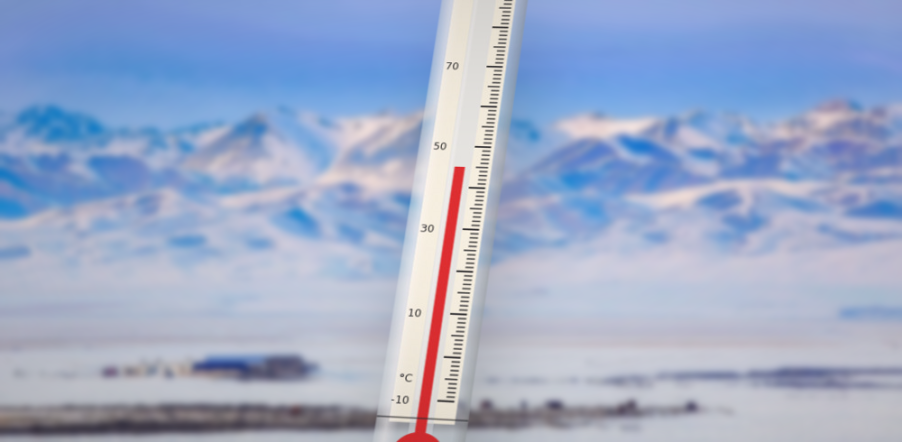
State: 45 °C
